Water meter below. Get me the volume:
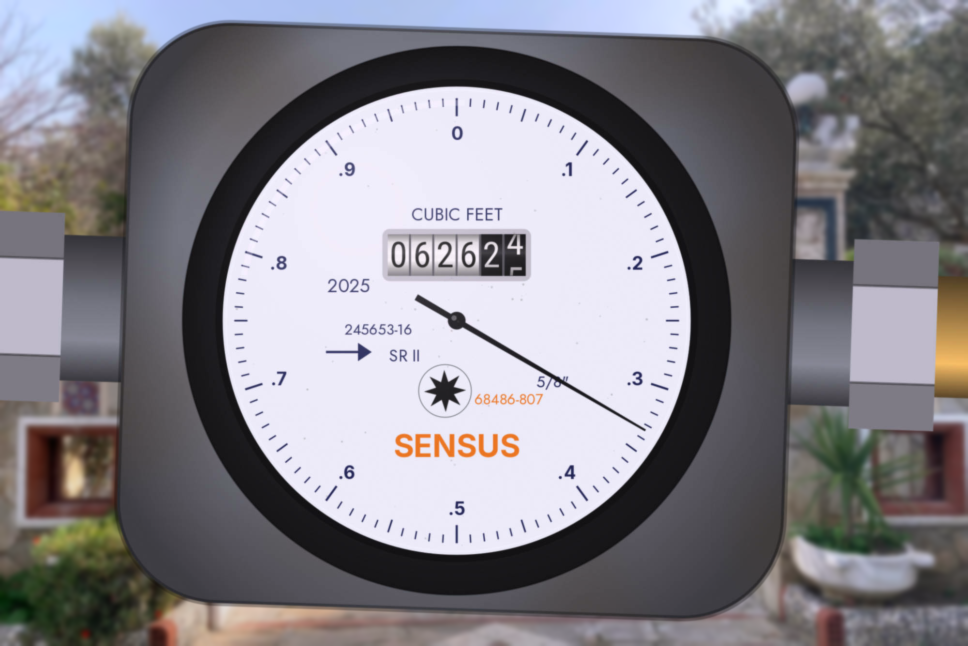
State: 62624.33 ft³
